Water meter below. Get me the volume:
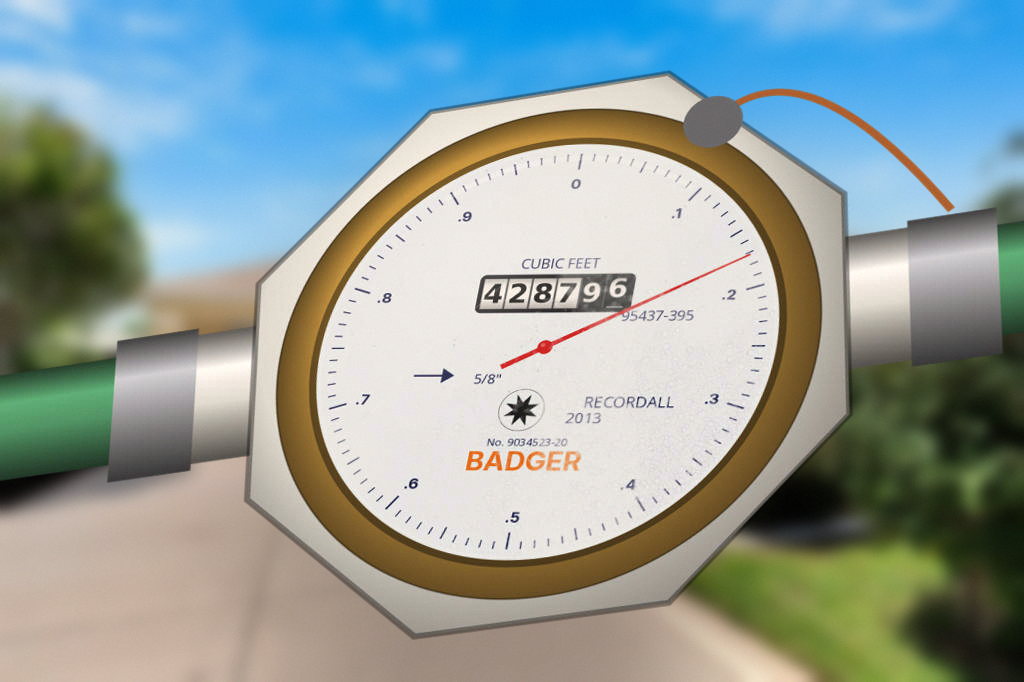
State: 428796.17 ft³
